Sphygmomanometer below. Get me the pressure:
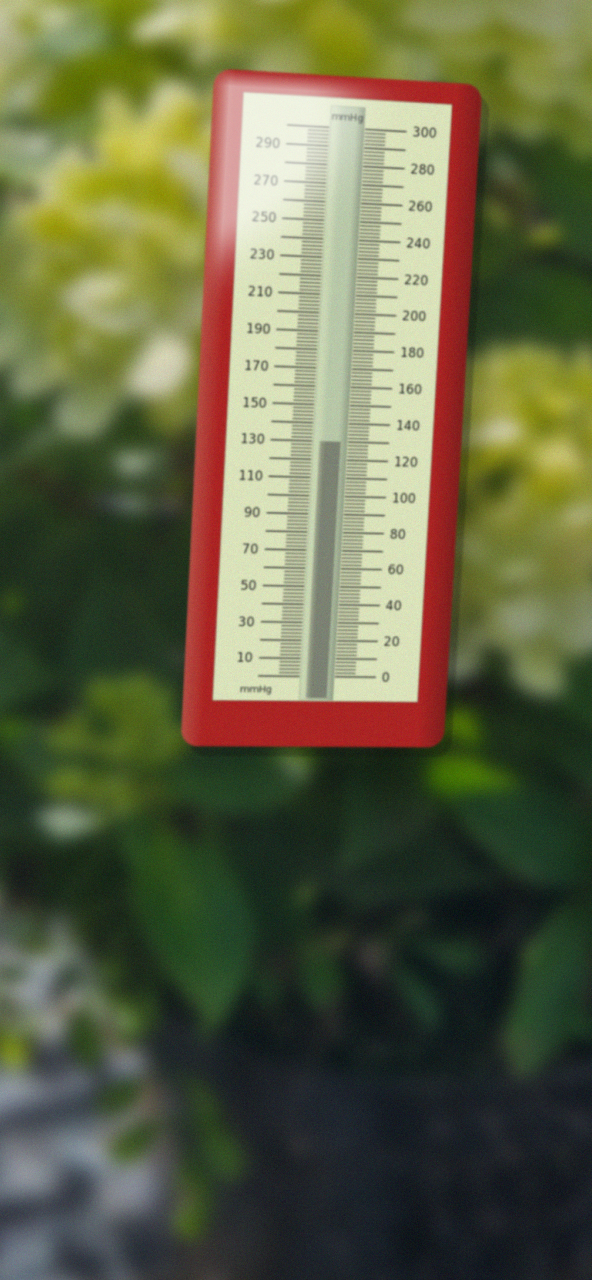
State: 130 mmHg
